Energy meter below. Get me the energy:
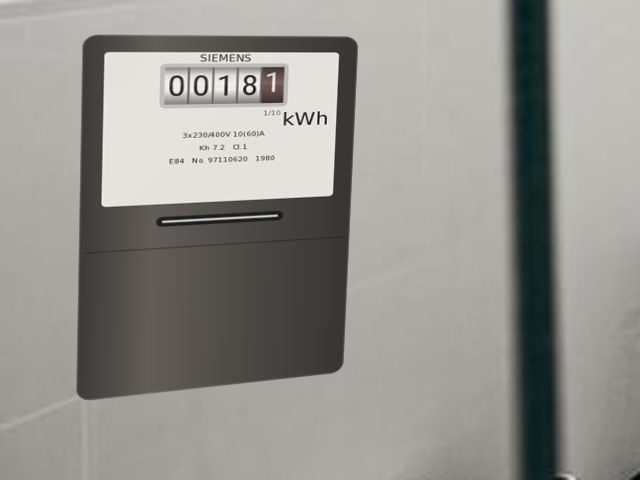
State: 18.1 kWh
